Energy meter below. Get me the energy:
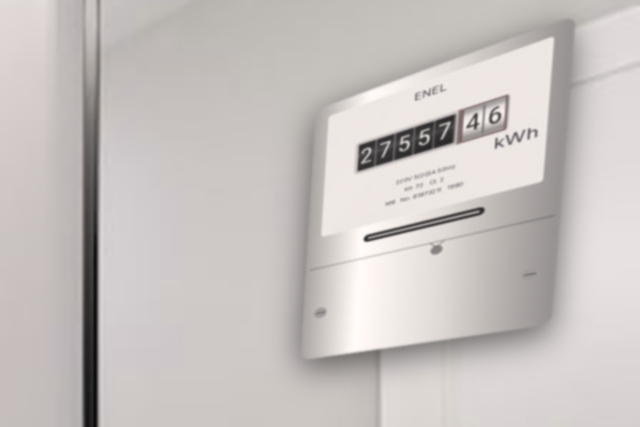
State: 27557.46 kWh
